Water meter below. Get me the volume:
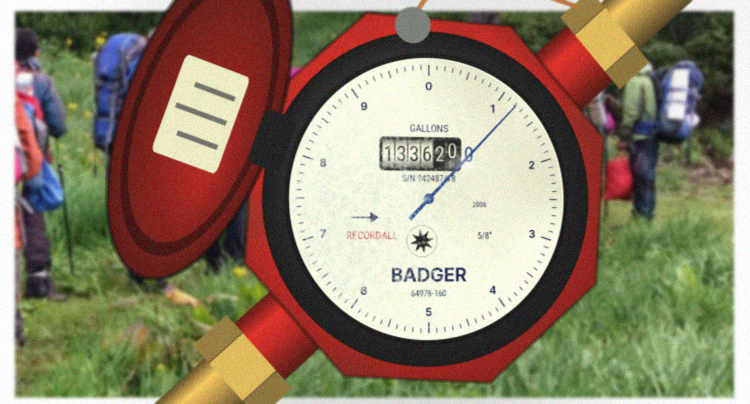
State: 1336201.2 gal
